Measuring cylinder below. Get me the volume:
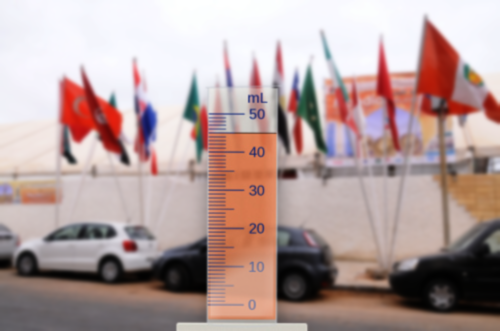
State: 45 mL
